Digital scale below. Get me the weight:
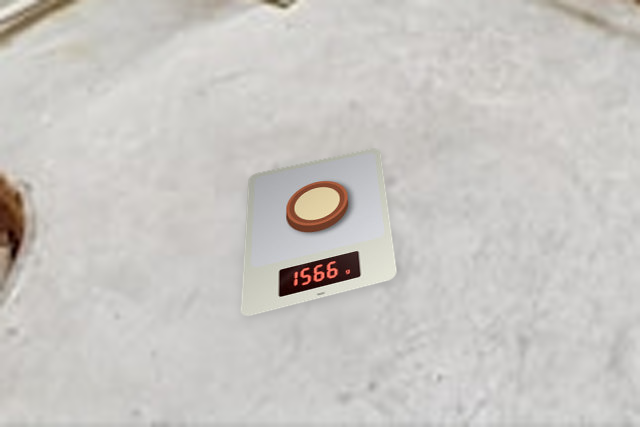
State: 1566 g
